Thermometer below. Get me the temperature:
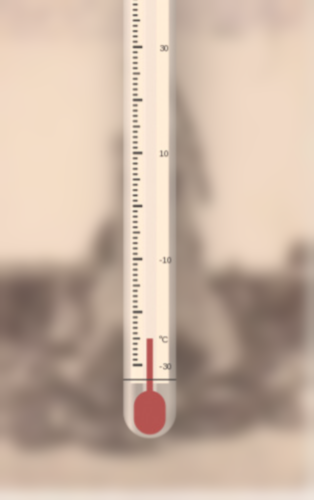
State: -25 °C
